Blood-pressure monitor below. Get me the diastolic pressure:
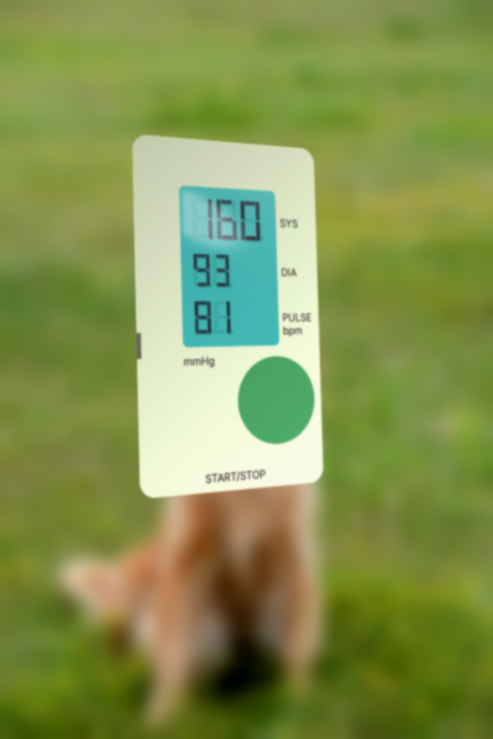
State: 93 mmHg
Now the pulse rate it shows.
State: 81 bpm
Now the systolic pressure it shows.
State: 160 mmHg
